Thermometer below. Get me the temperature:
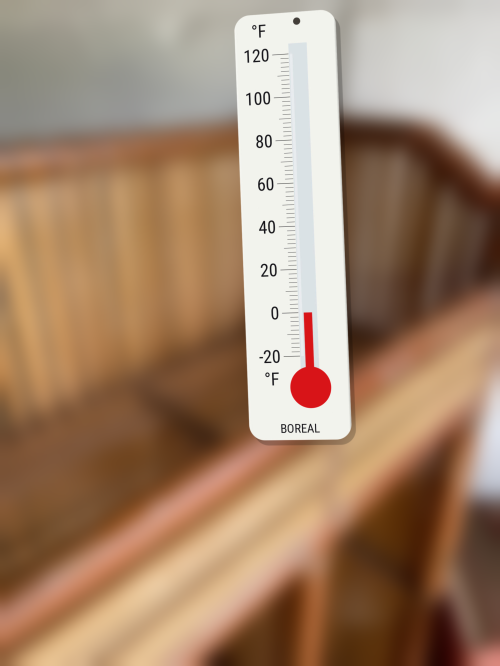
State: 0 °F
